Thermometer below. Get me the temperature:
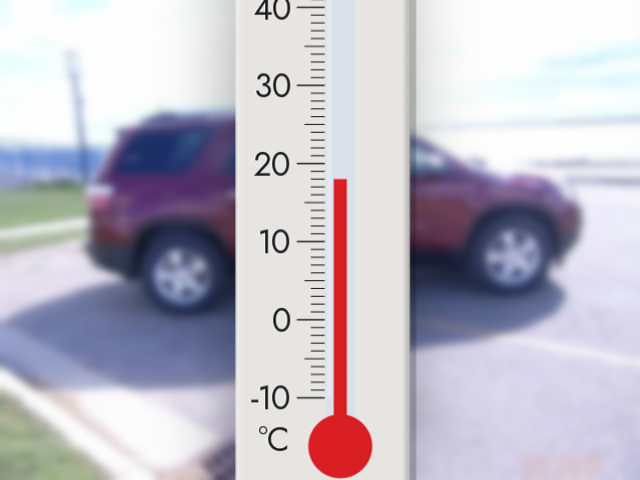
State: 18 °C
